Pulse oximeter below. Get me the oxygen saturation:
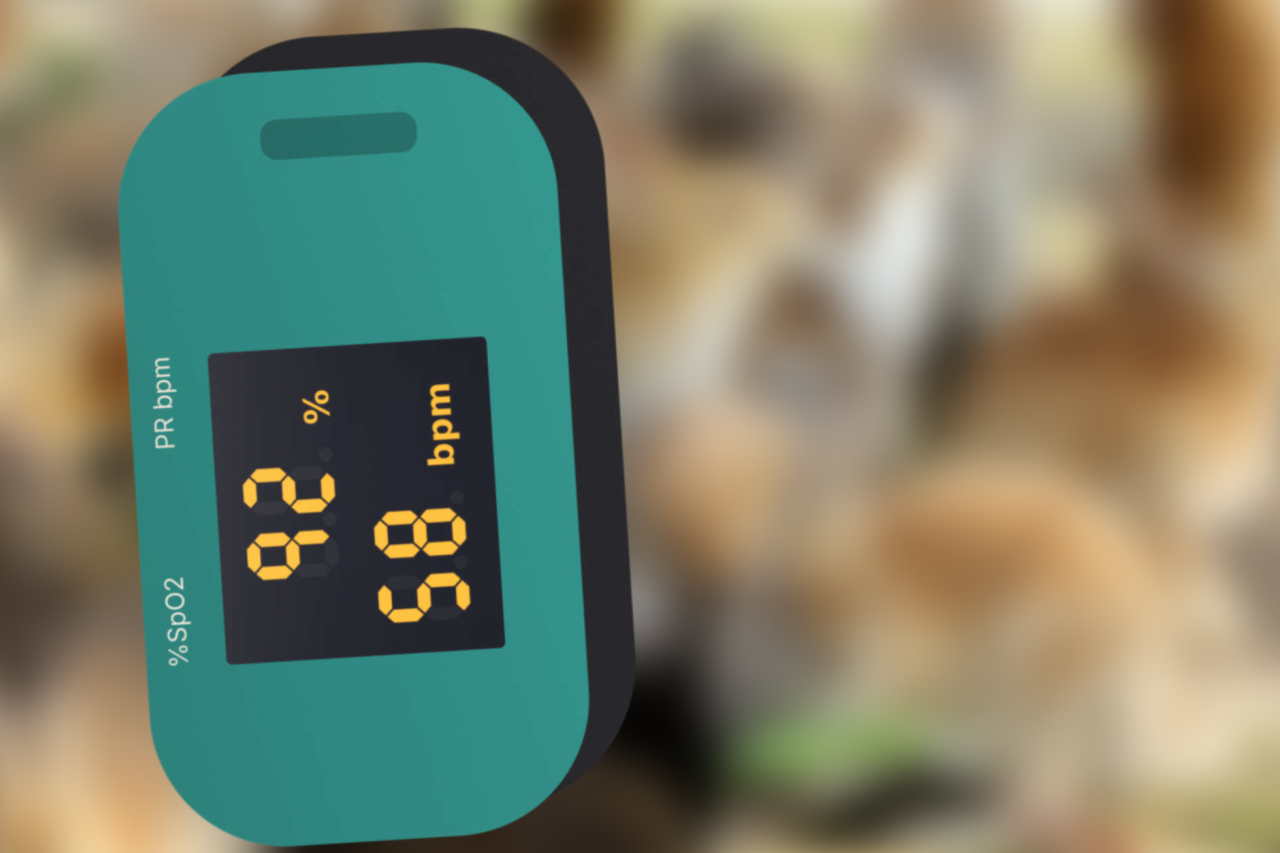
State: 92 %
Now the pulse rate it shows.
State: 58 bpm
